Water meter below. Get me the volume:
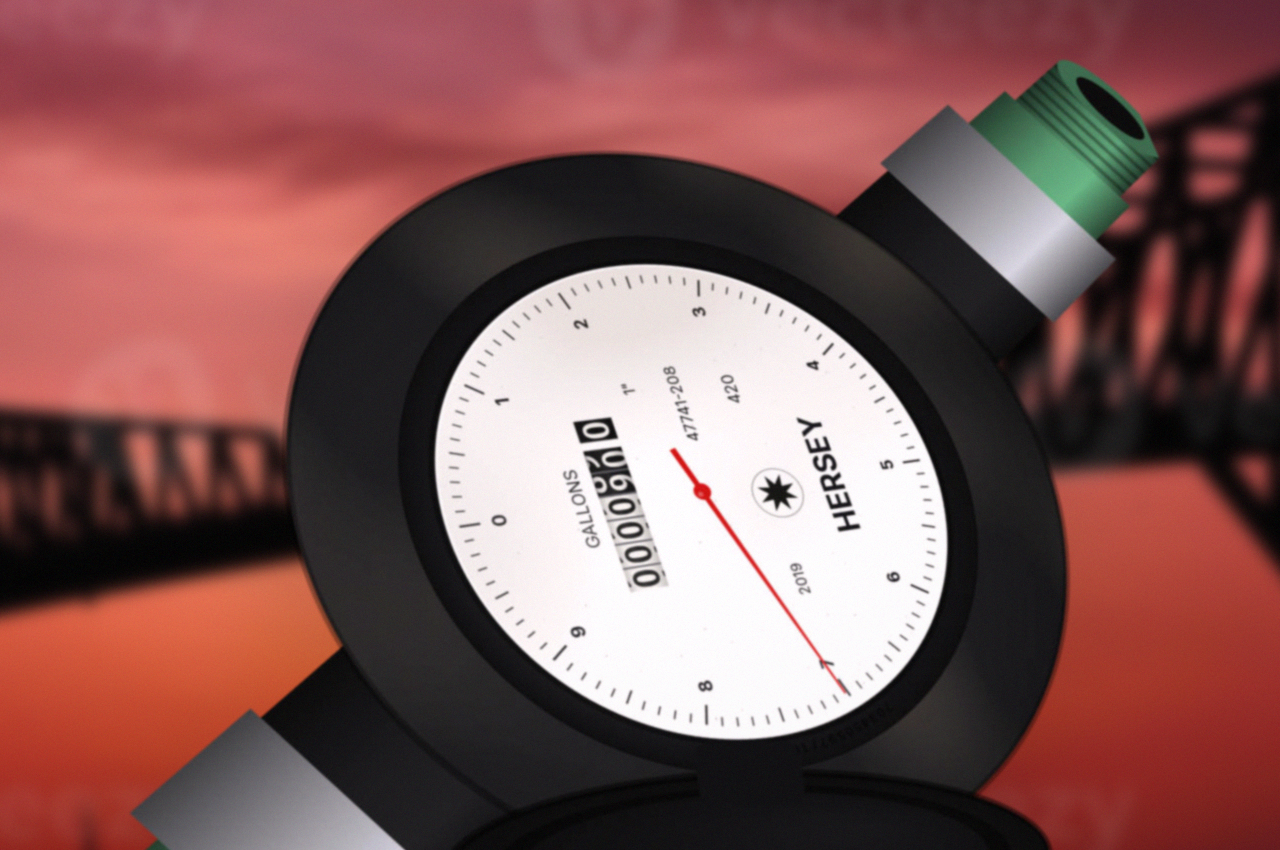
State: 897.0 gal
